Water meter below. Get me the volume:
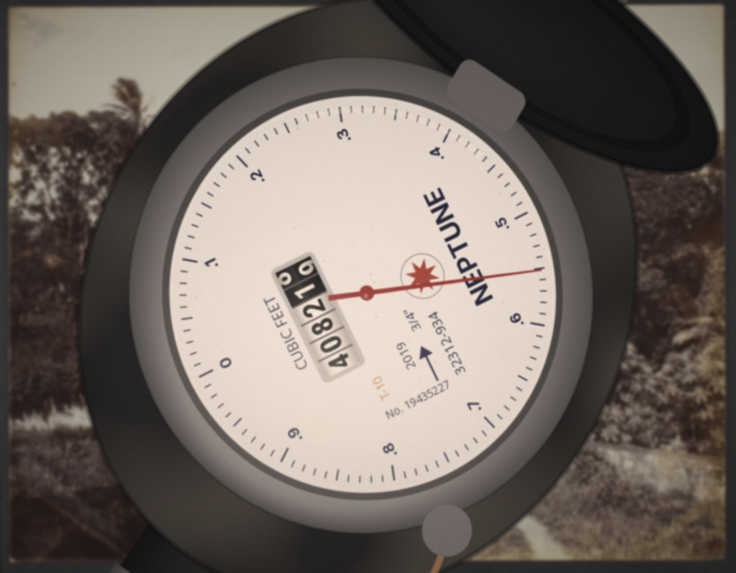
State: 408218.55 ft³
